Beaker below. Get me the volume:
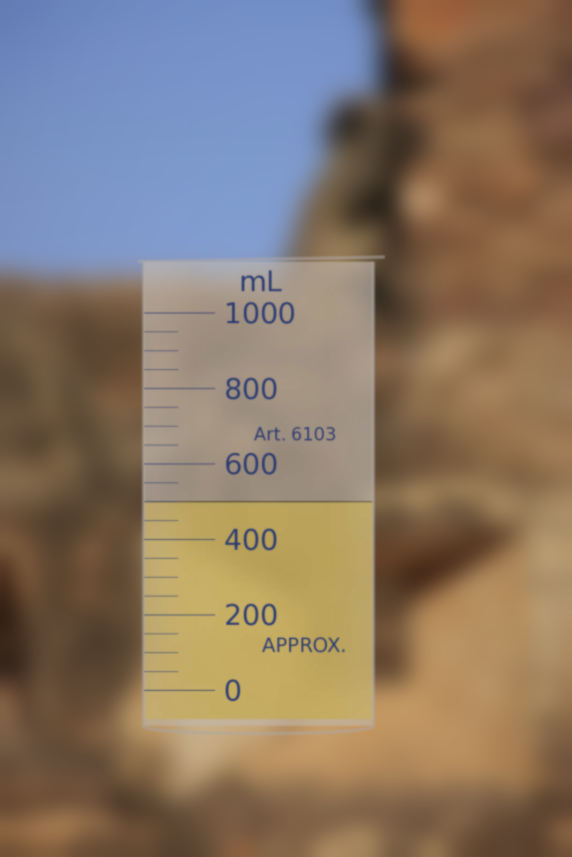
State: 500 mL
